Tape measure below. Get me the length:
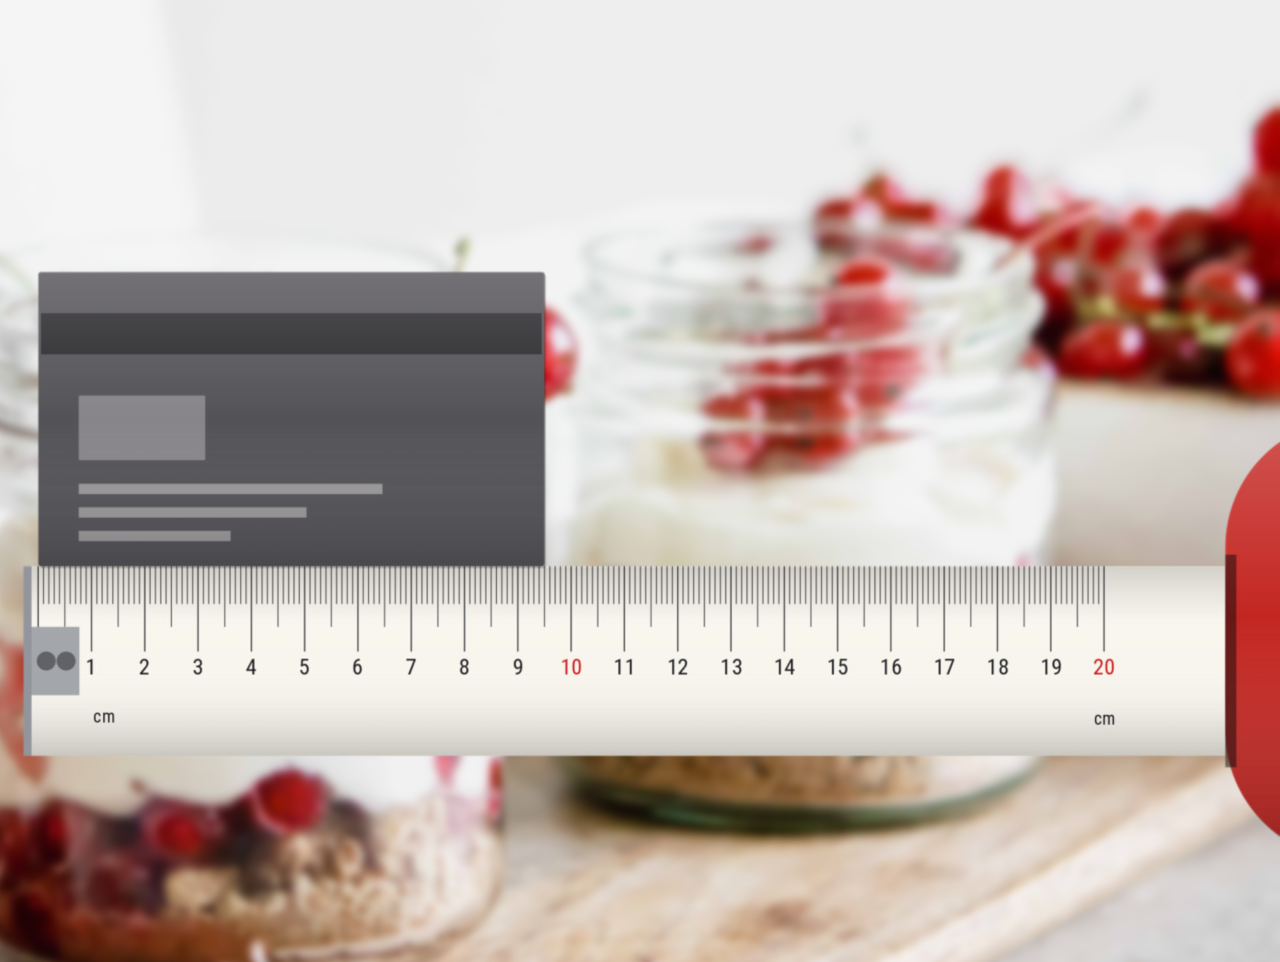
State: 9.5 cm
